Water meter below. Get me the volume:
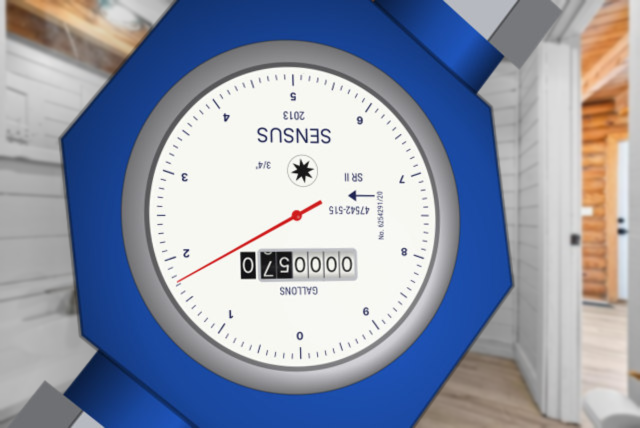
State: 571.7 gal
